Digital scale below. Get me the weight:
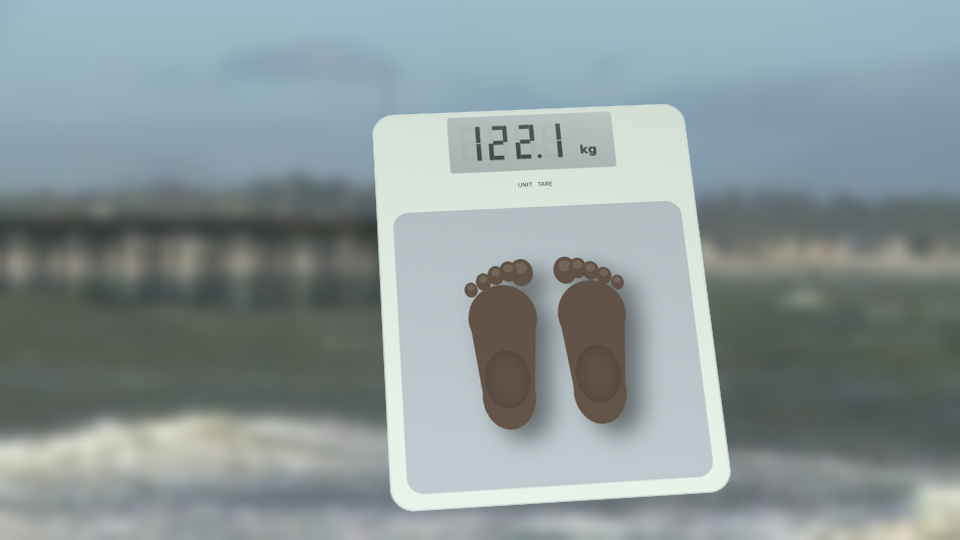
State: 122.1 kg
